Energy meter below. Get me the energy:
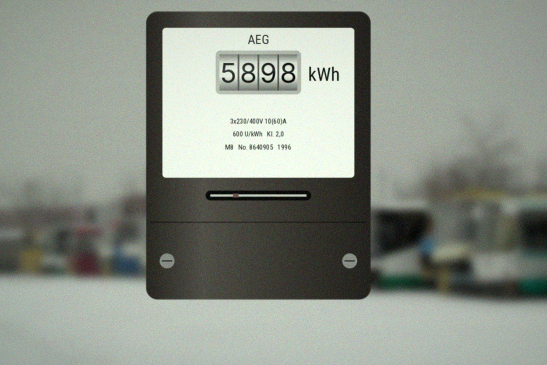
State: 5898 kWh
